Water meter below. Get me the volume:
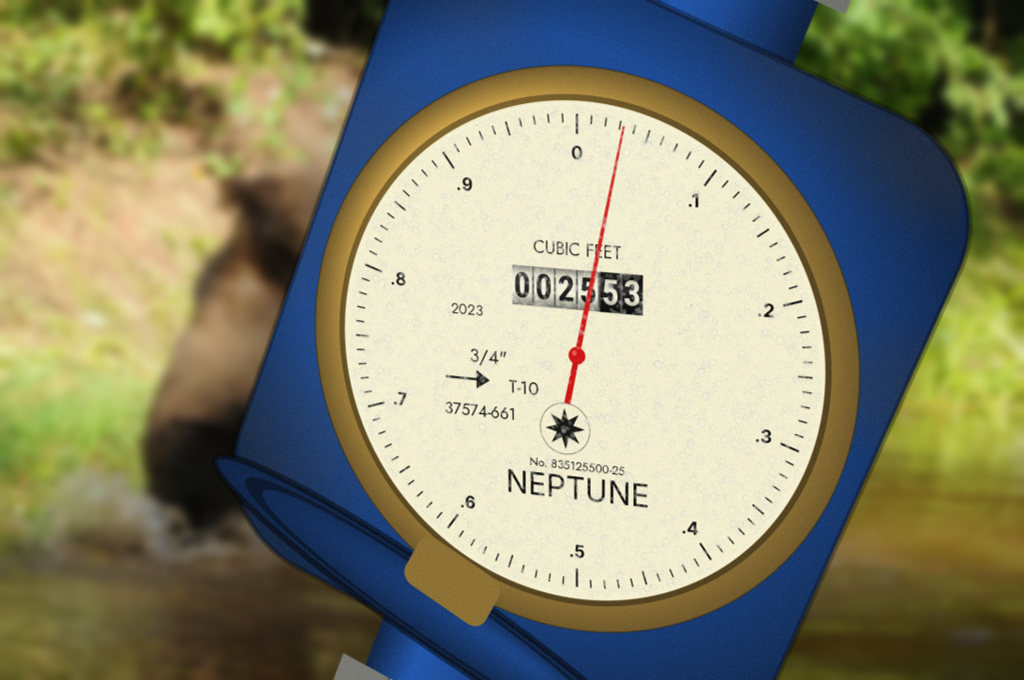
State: 2553.03 ft³
